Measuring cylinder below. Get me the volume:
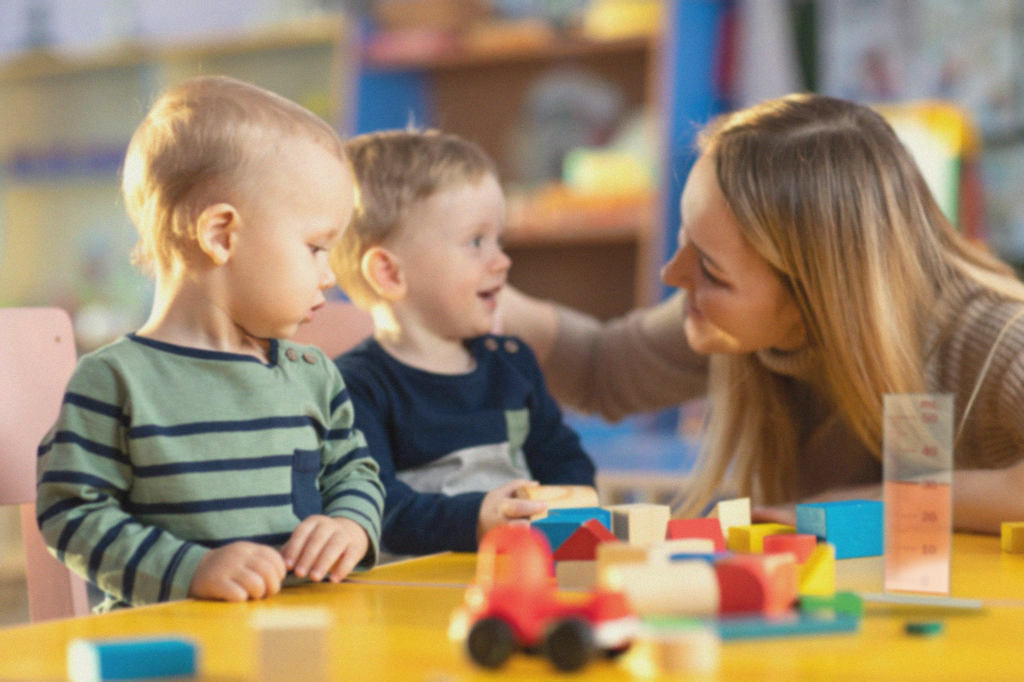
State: 30 mL
